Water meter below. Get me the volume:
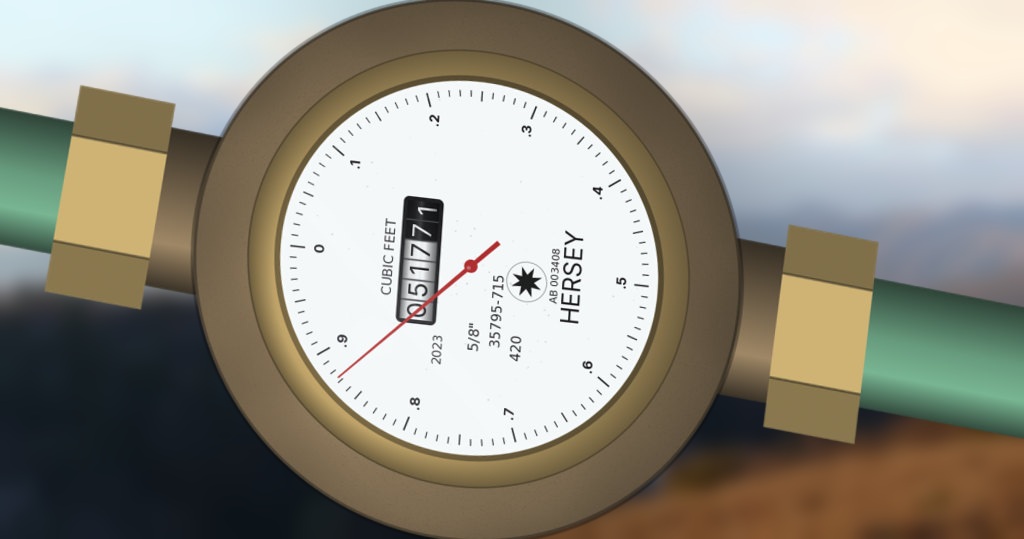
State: 51770.87 ft³
